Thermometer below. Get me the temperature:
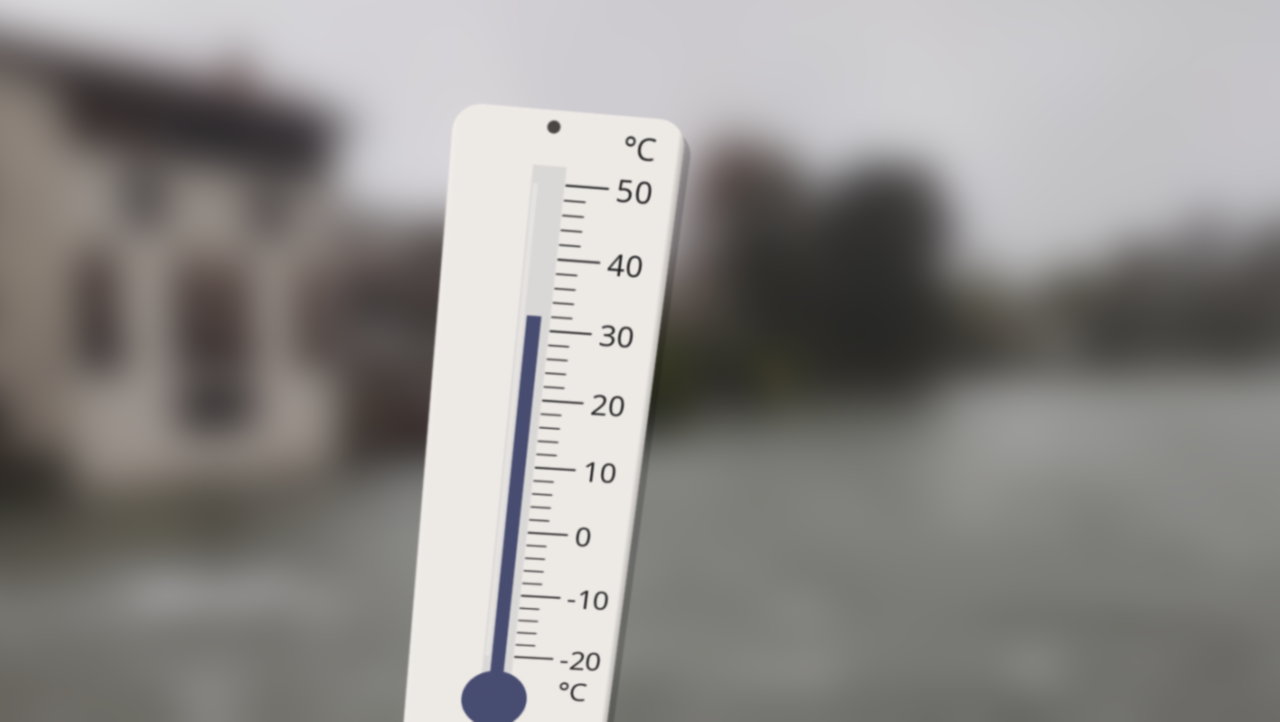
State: 32 °C
